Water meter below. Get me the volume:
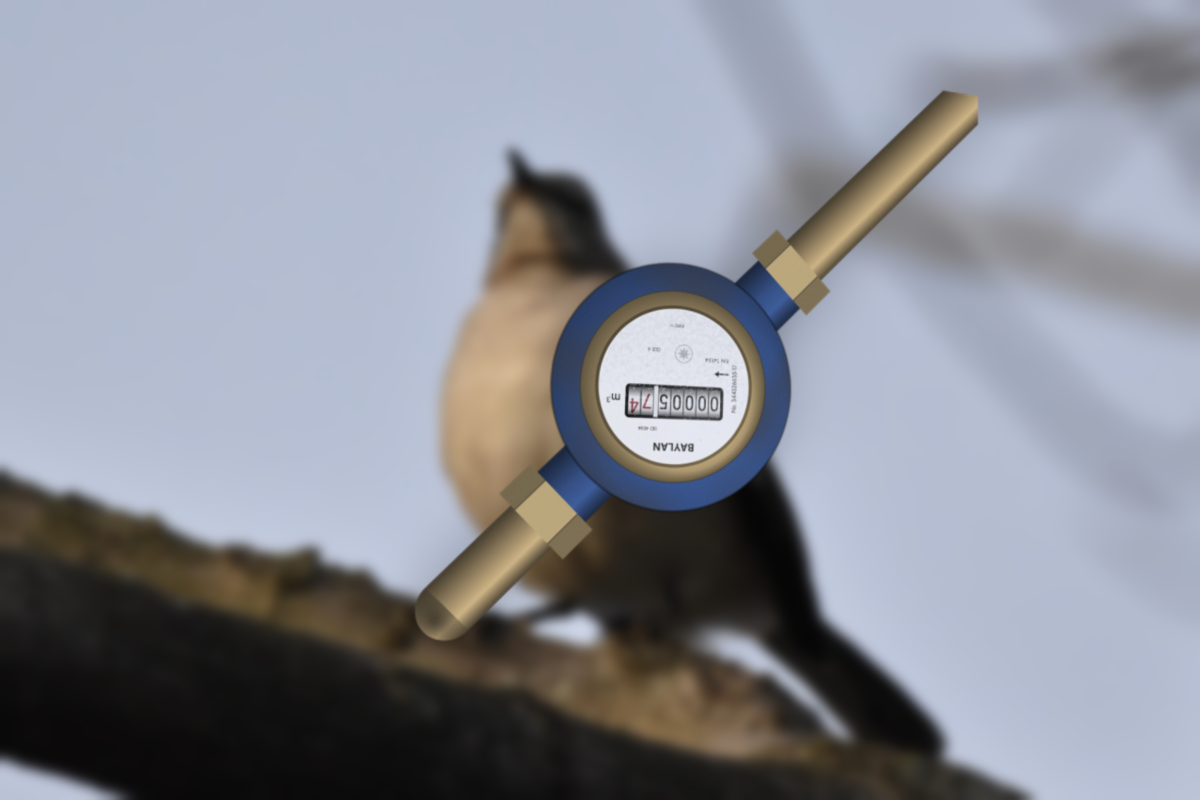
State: 5.74 m³
